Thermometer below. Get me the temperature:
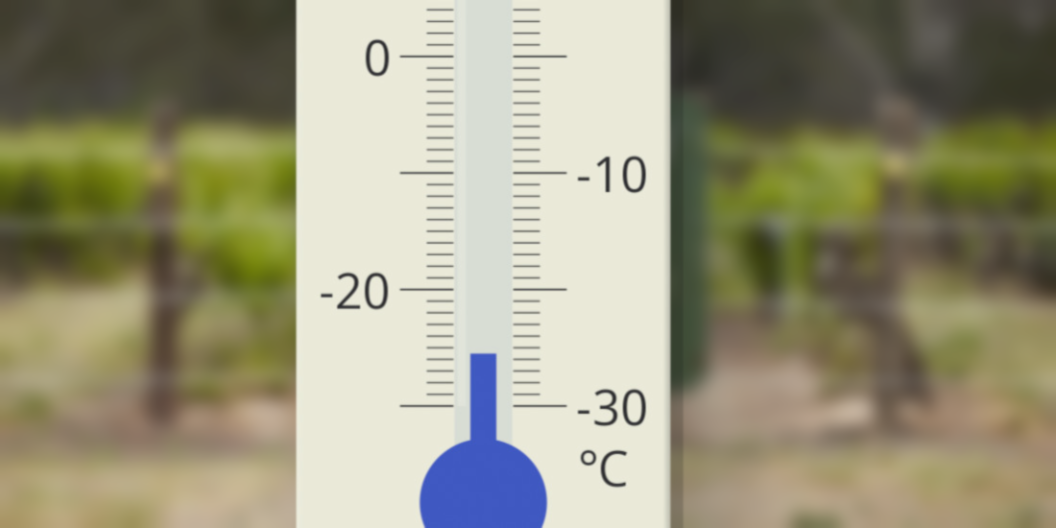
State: -25.5 °C
